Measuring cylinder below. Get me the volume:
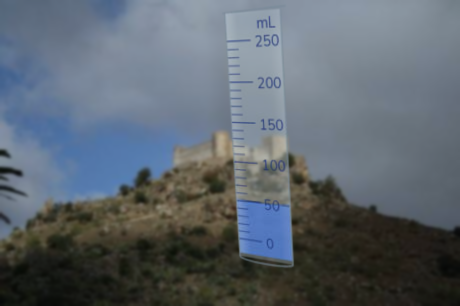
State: 50 mL
